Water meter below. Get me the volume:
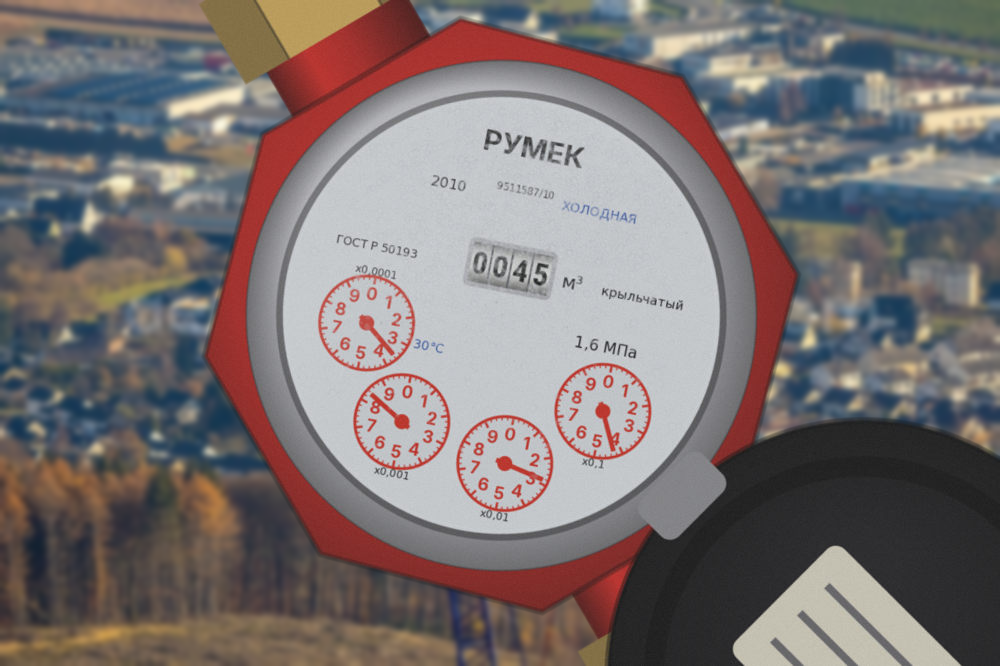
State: 45.4283 m³
